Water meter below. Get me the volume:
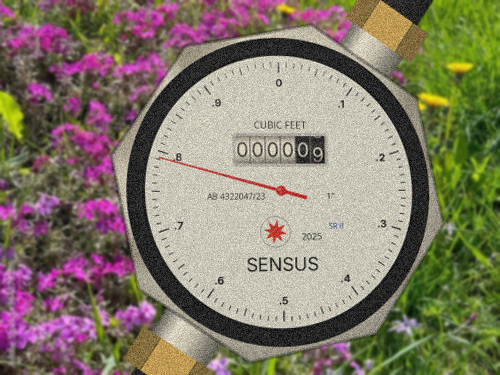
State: 8.79 ft³
